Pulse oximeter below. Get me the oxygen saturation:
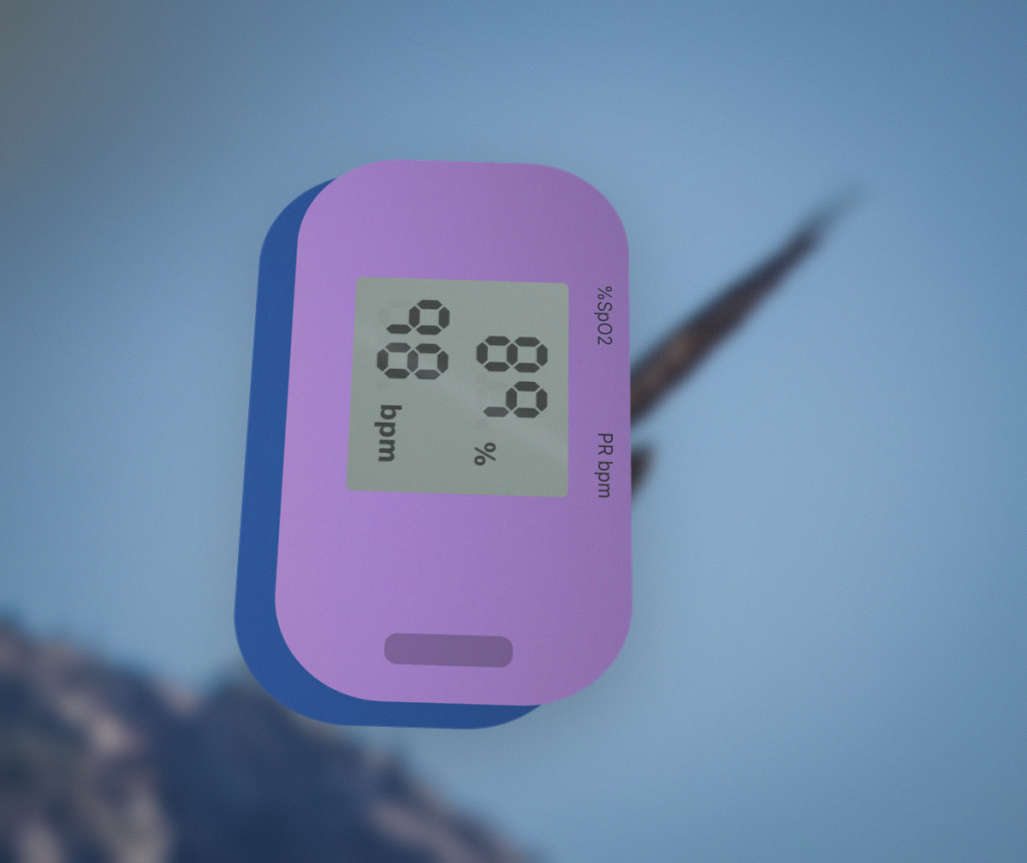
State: 89 %
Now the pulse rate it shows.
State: 98 bpm
